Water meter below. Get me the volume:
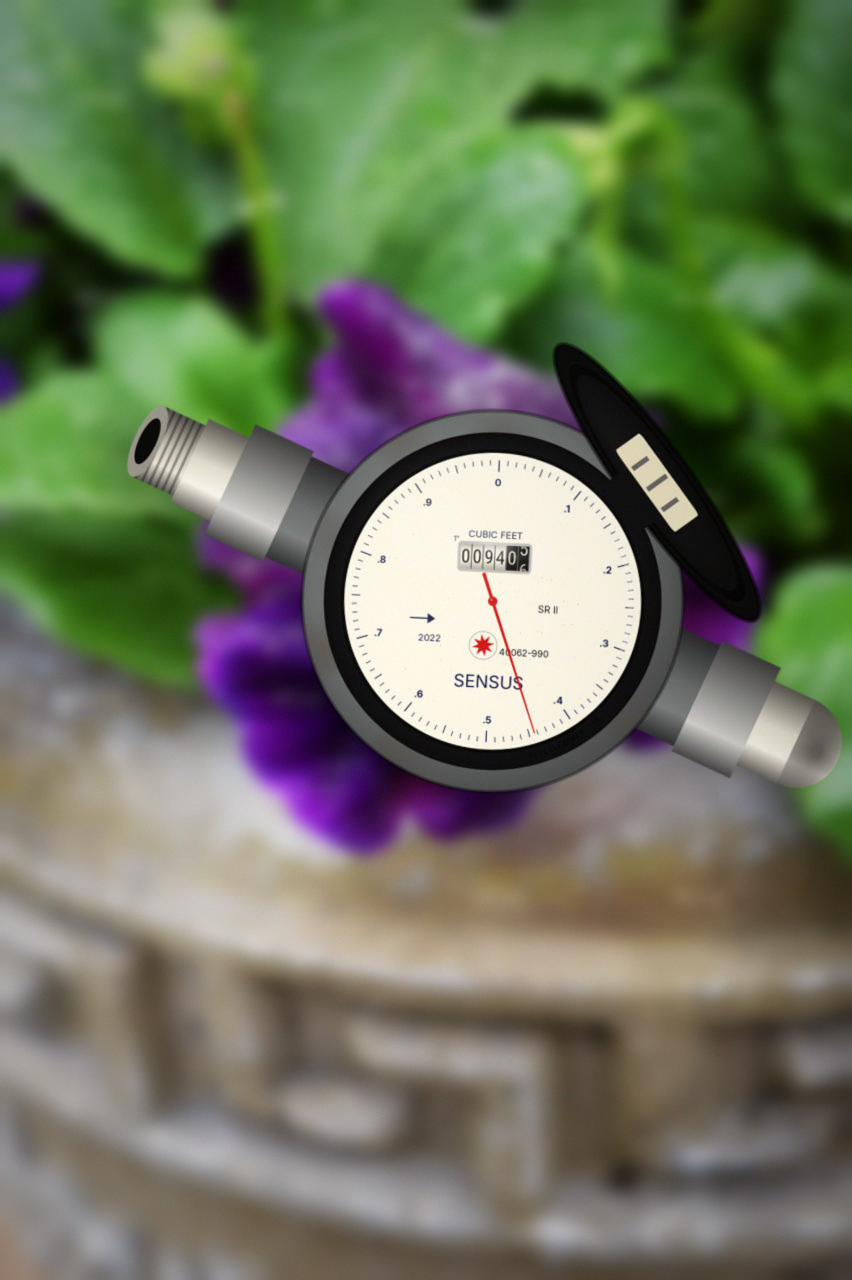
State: 9405.44 ft³
